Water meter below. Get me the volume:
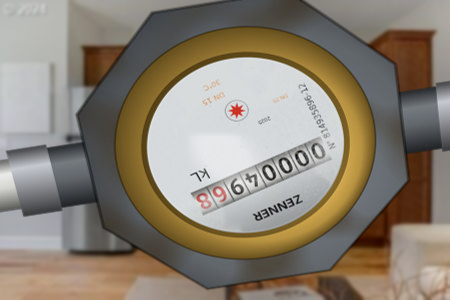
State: 49.68 kL
